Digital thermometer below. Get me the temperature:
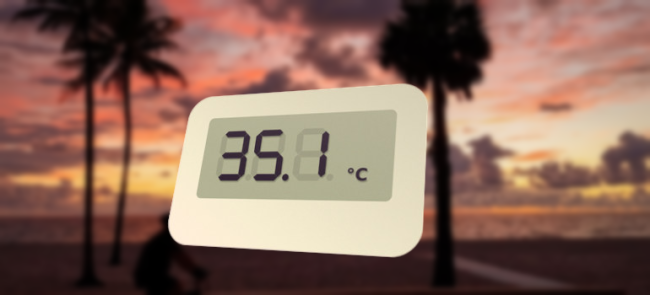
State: 35.1 °C
